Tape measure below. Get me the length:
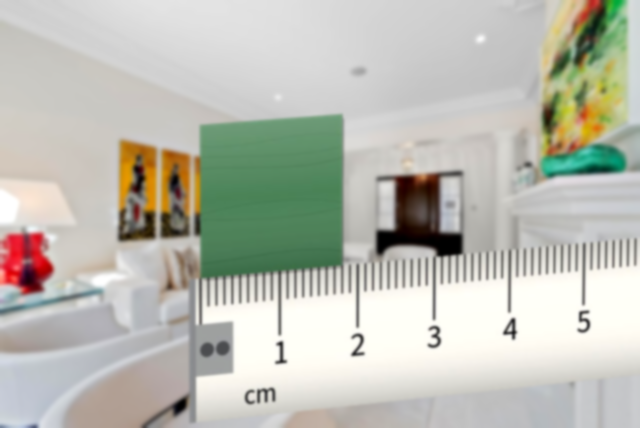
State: 1.8 cm
